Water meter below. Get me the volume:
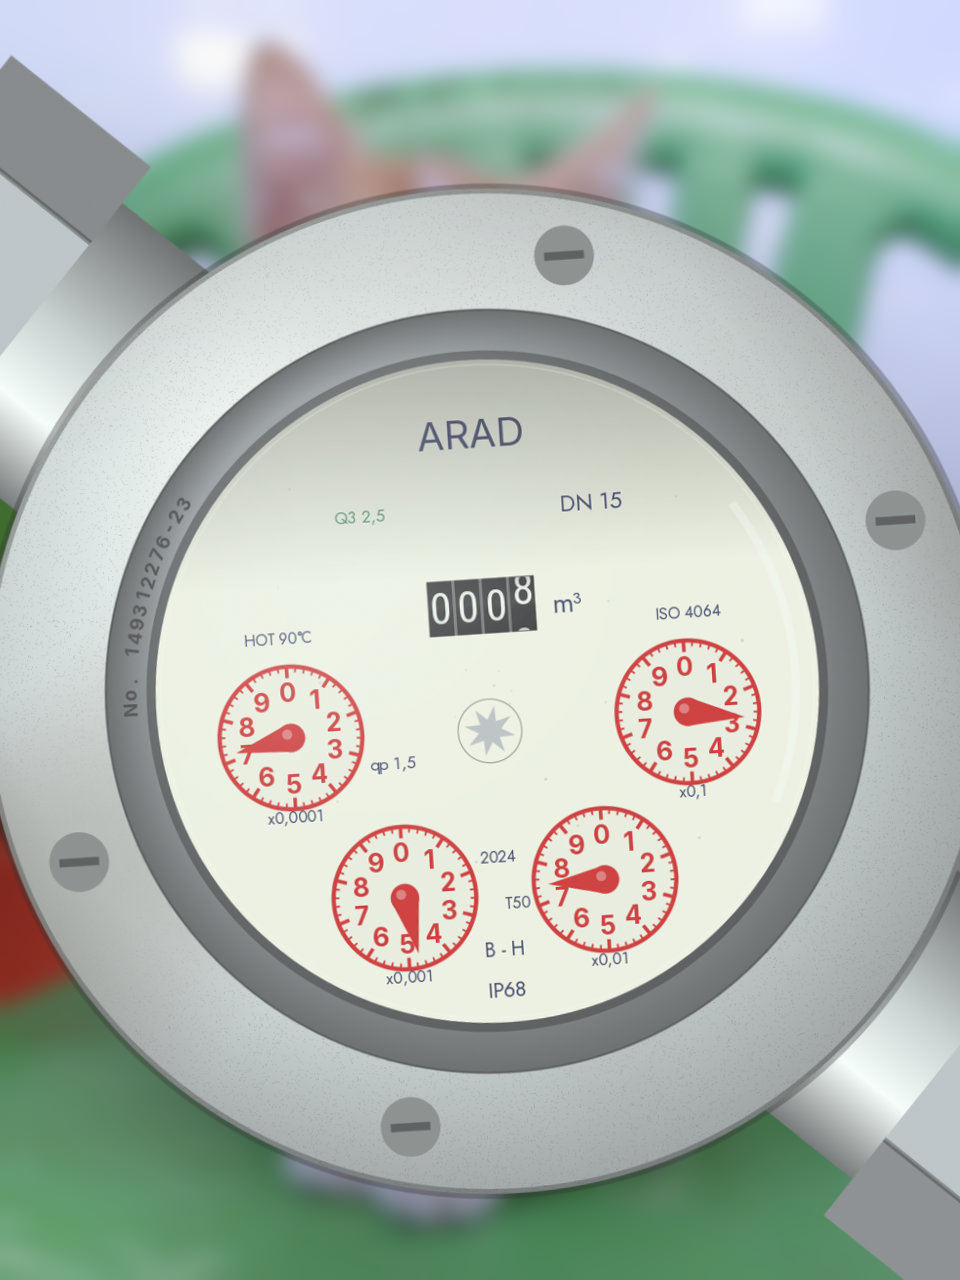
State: 8.2747 m³
